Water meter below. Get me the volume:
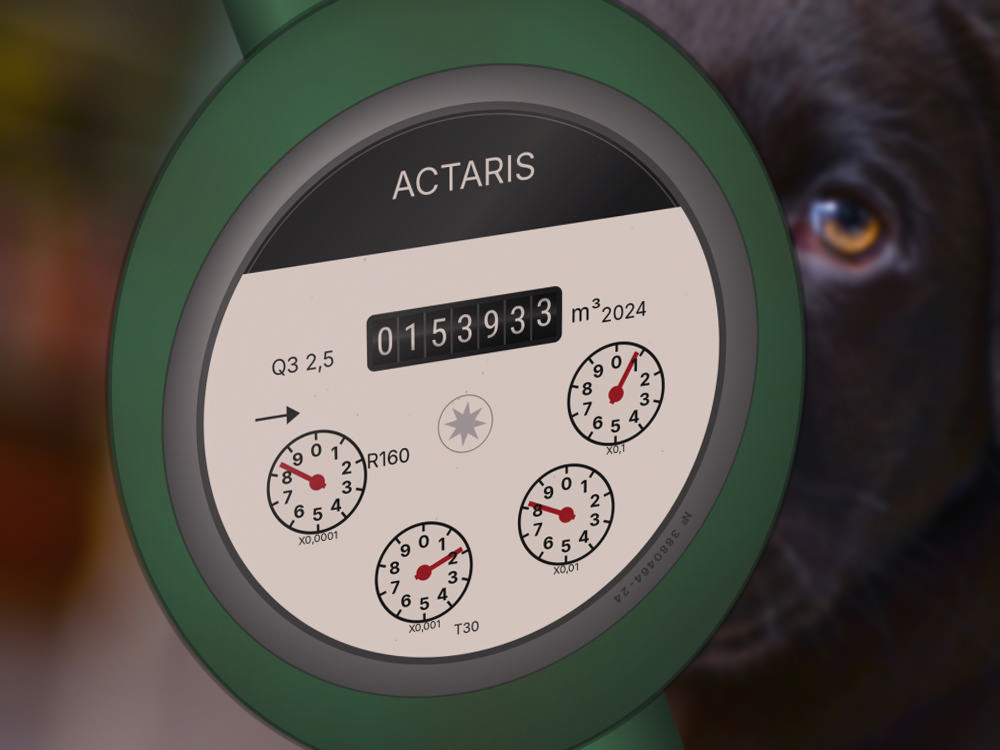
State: 153933.0818 m³
